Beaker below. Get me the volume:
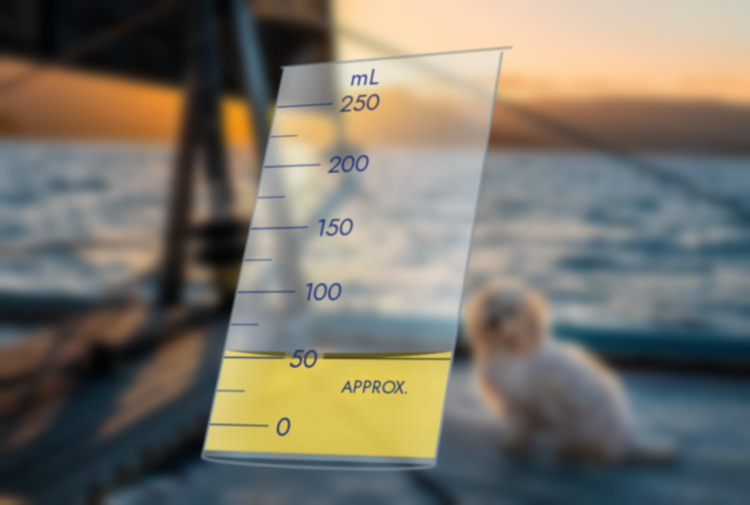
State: 50 mL
